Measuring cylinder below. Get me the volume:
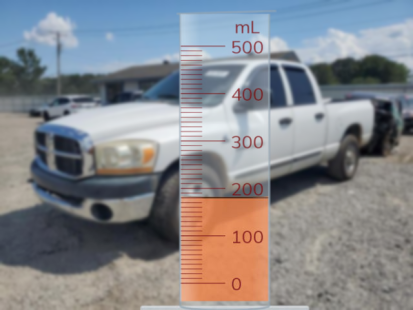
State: 180 mL
